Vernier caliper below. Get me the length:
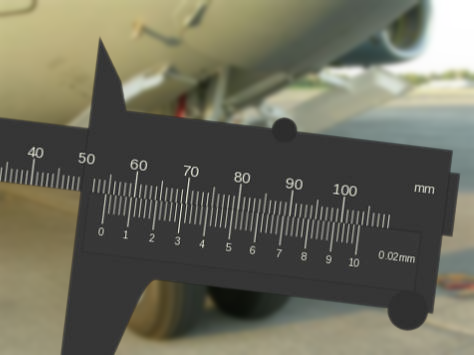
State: 54.5 mm
